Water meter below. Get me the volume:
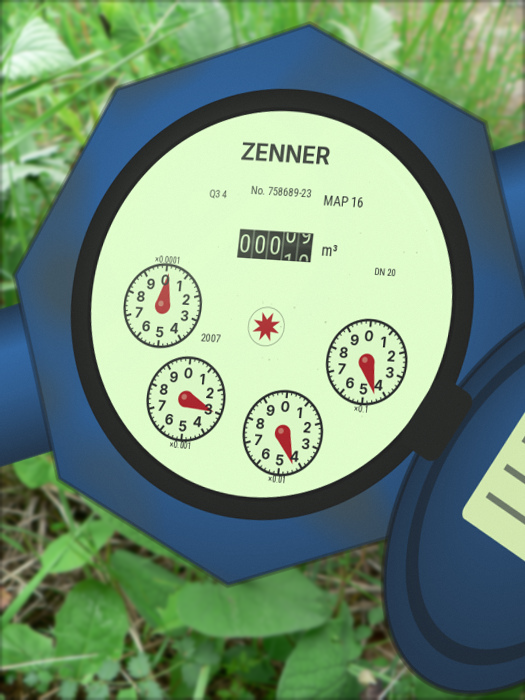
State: 9.4430 m³
